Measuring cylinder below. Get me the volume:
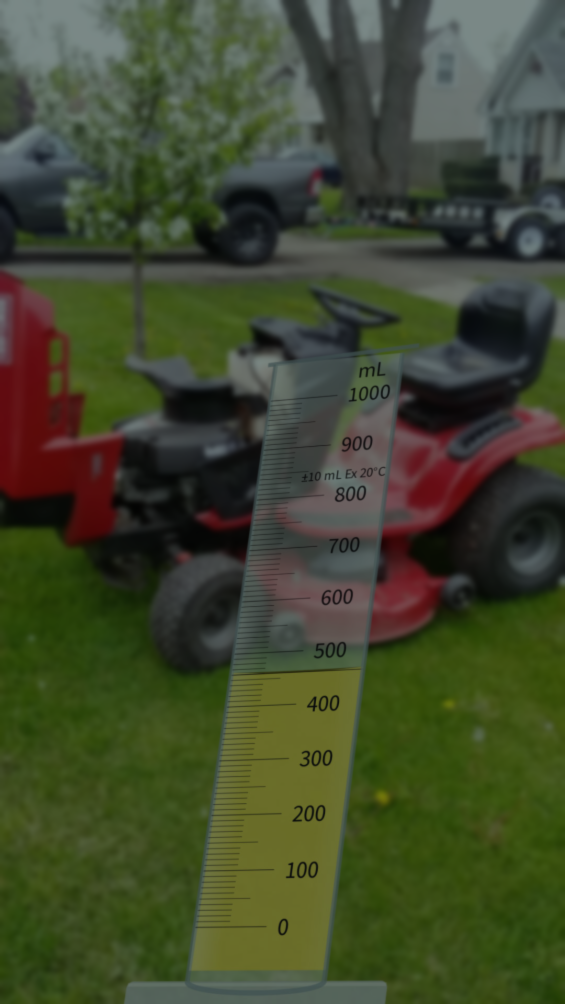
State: 460 mL
